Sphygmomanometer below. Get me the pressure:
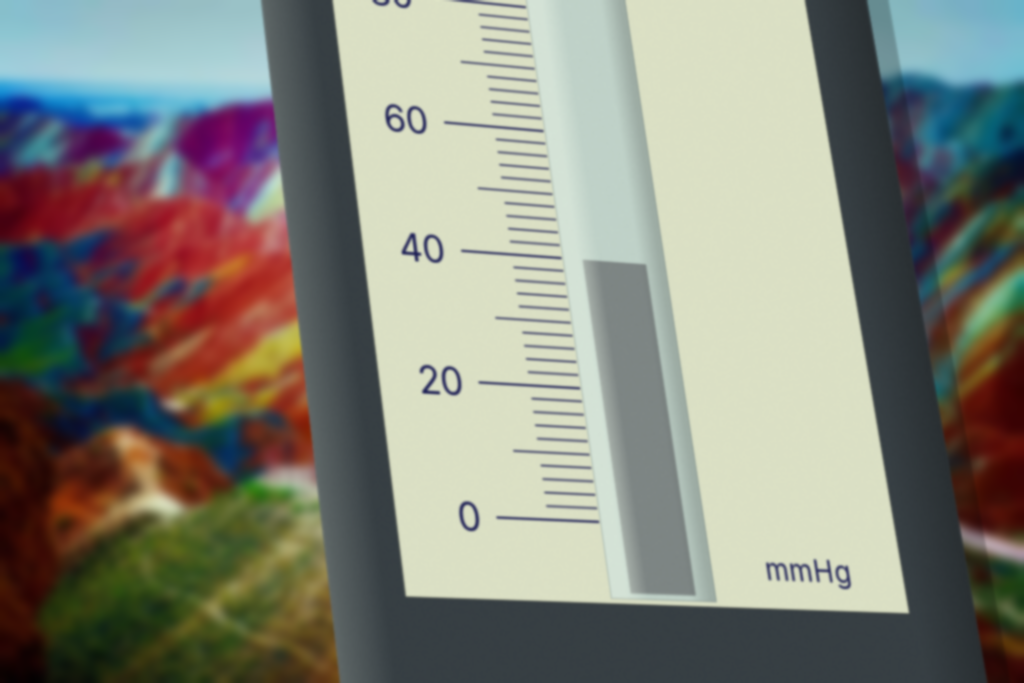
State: 40 mmHg
